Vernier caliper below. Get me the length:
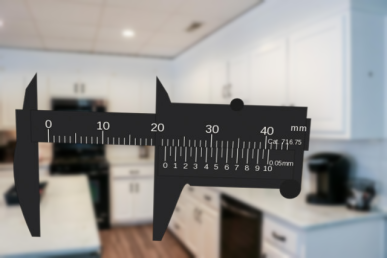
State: 21.6 mm
